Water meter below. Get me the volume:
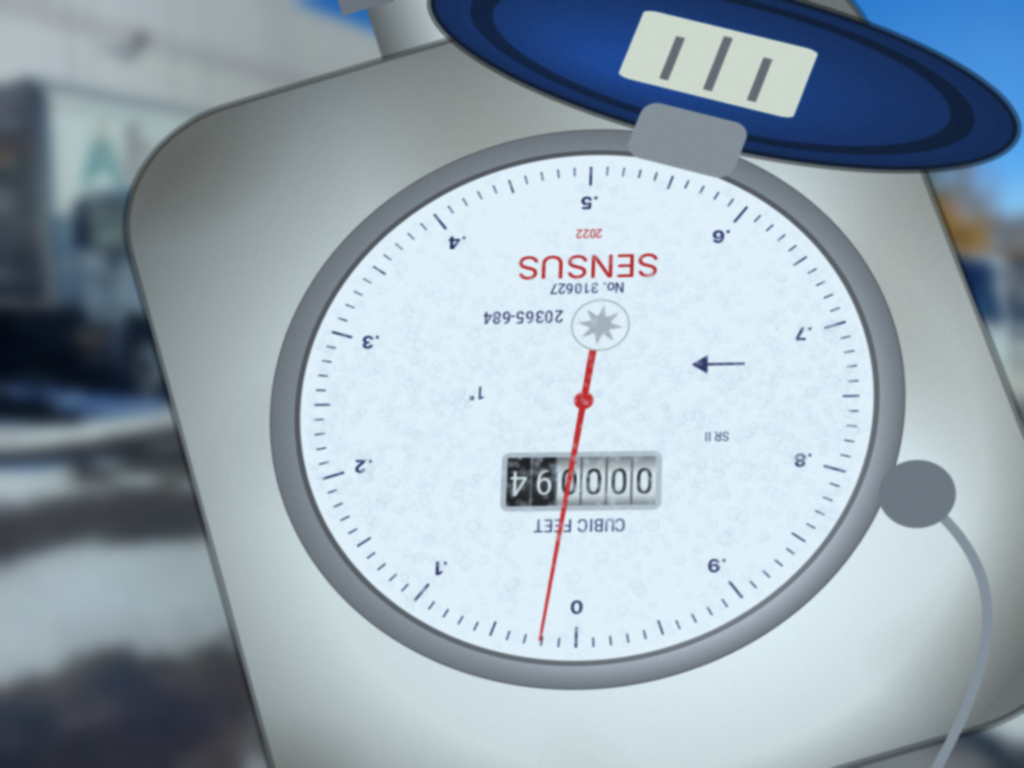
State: 94.02 ft³
